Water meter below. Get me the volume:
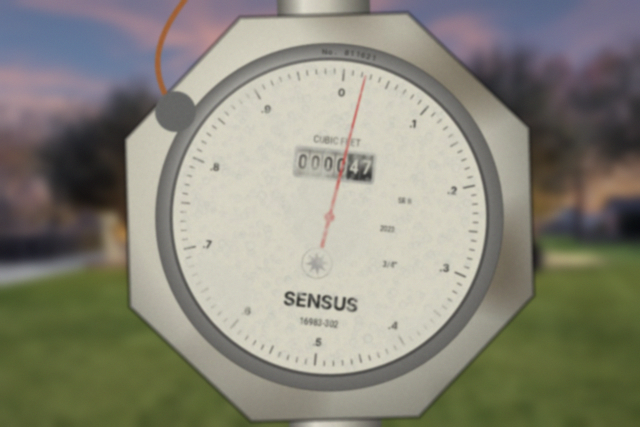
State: 47.02 ft³
